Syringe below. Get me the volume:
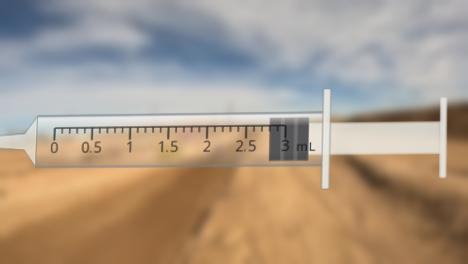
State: 2.8 mL
